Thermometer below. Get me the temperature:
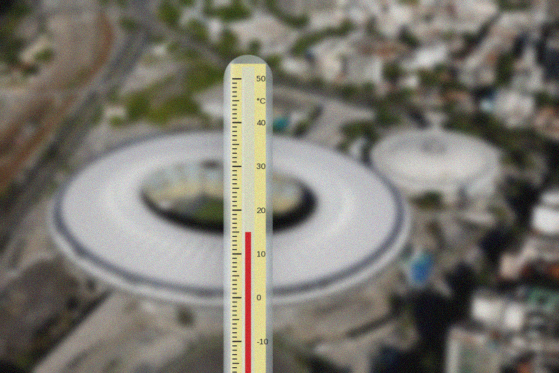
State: 15 °C
